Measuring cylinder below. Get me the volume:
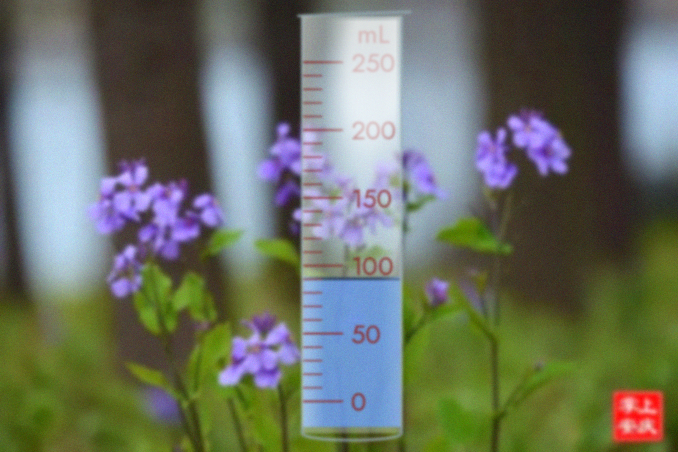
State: 90 mL
